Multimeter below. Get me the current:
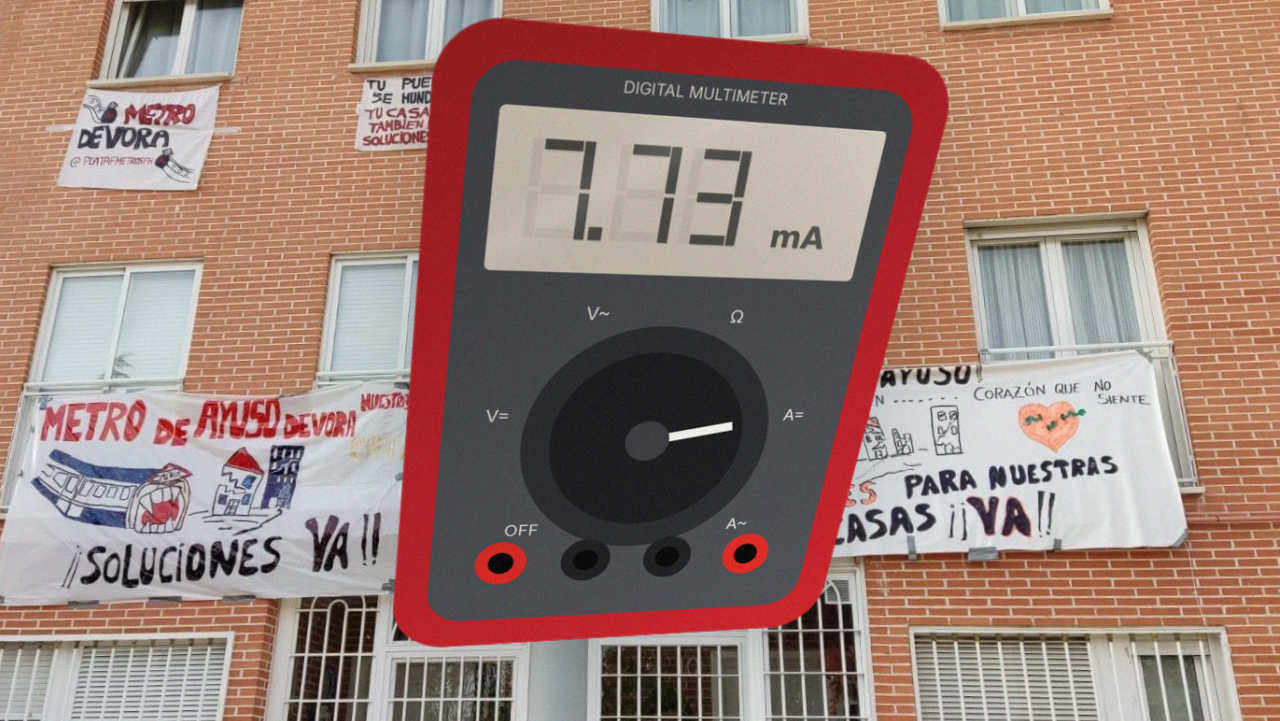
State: 7.73 mA
